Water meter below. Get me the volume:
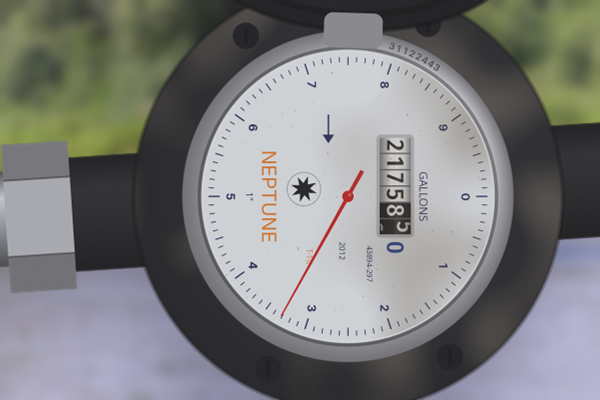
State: 2175853.3 gal
